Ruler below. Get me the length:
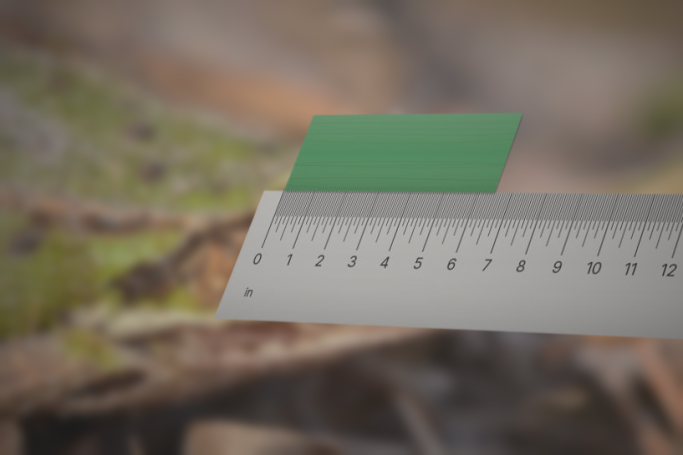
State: 6.5 in
